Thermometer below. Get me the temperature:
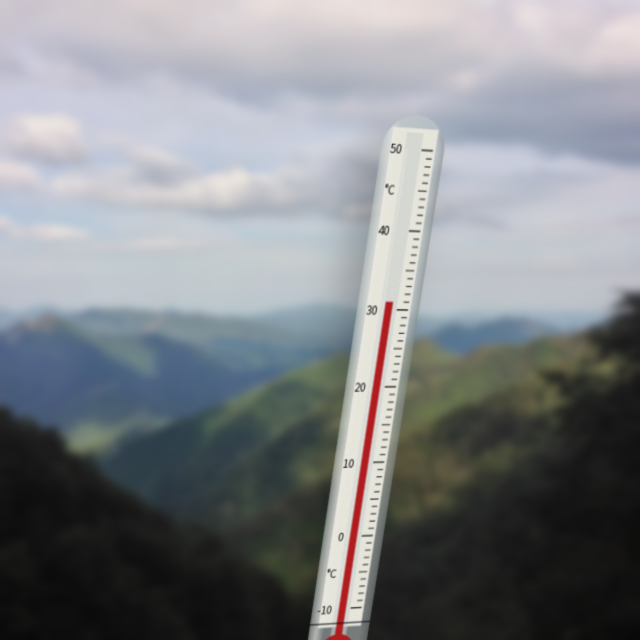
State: 31 °C
